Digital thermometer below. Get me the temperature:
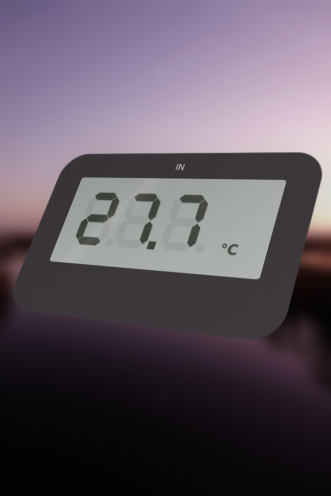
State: 27.7 °C
